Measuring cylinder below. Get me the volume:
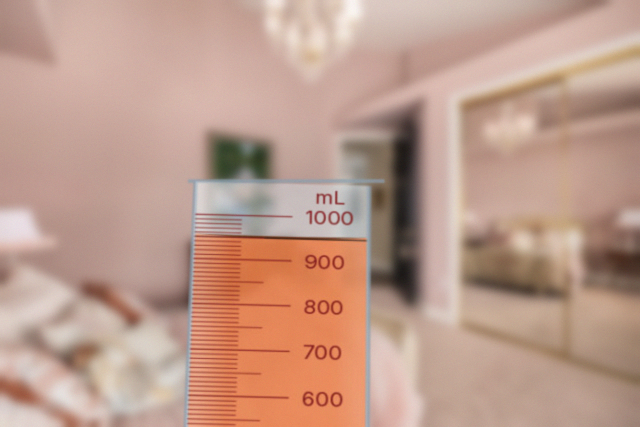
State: 950 mL
